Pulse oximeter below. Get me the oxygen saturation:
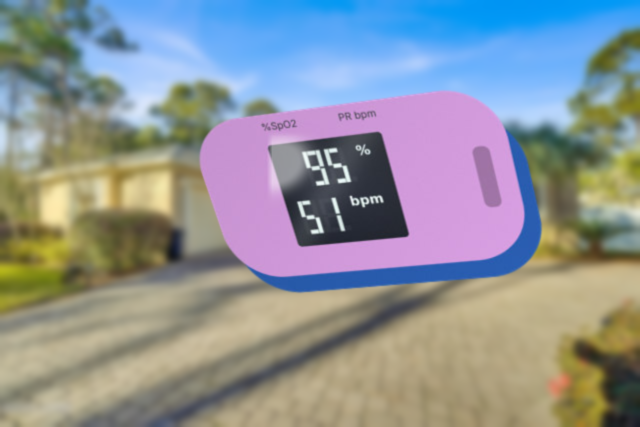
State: 95 %
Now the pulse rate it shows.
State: 51 bpm
